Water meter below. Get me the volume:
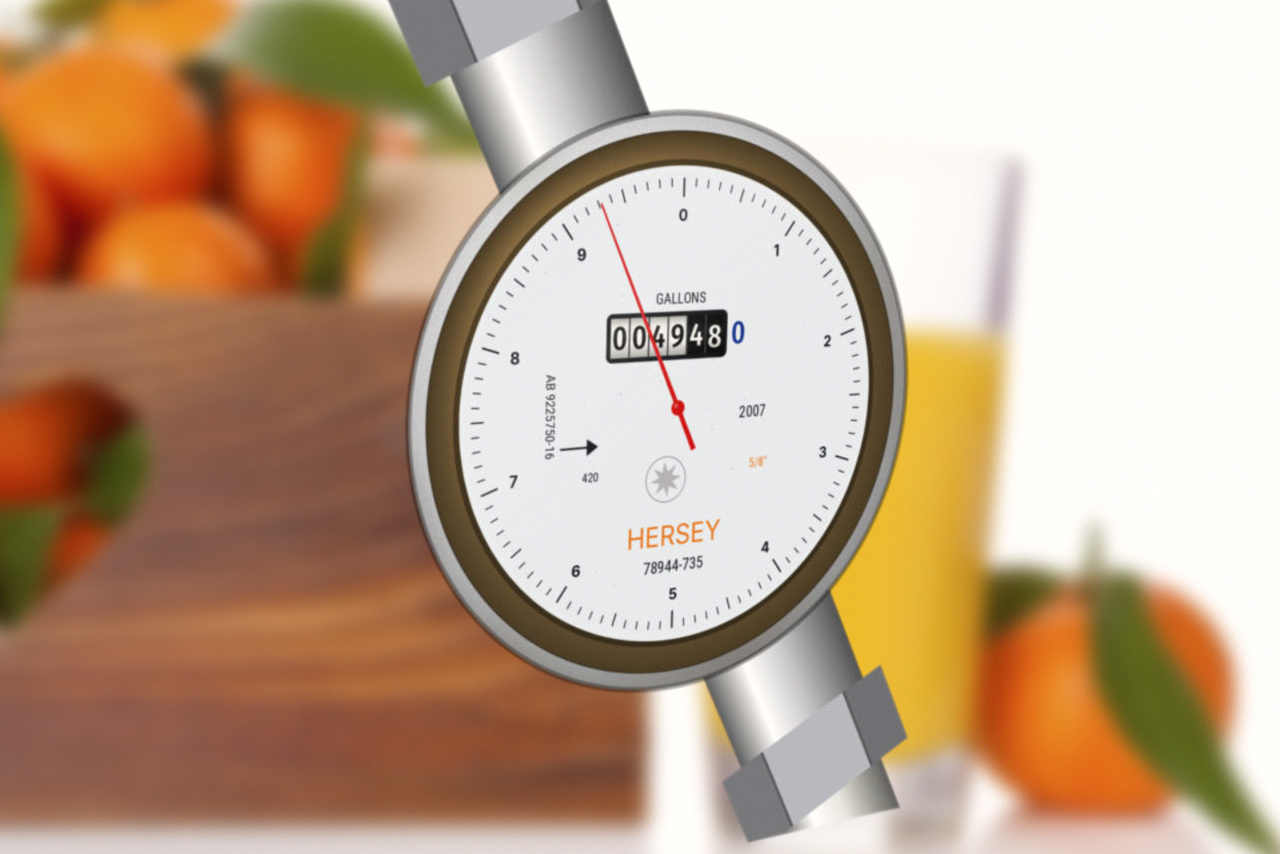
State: 49479.3 gal
